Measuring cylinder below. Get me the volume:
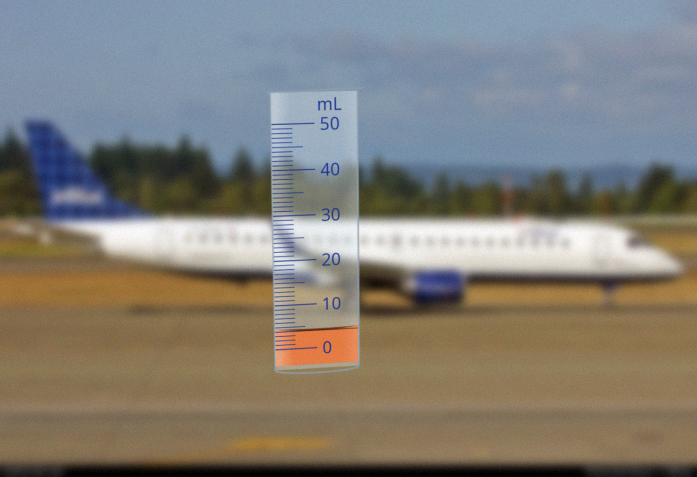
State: 4 mL
